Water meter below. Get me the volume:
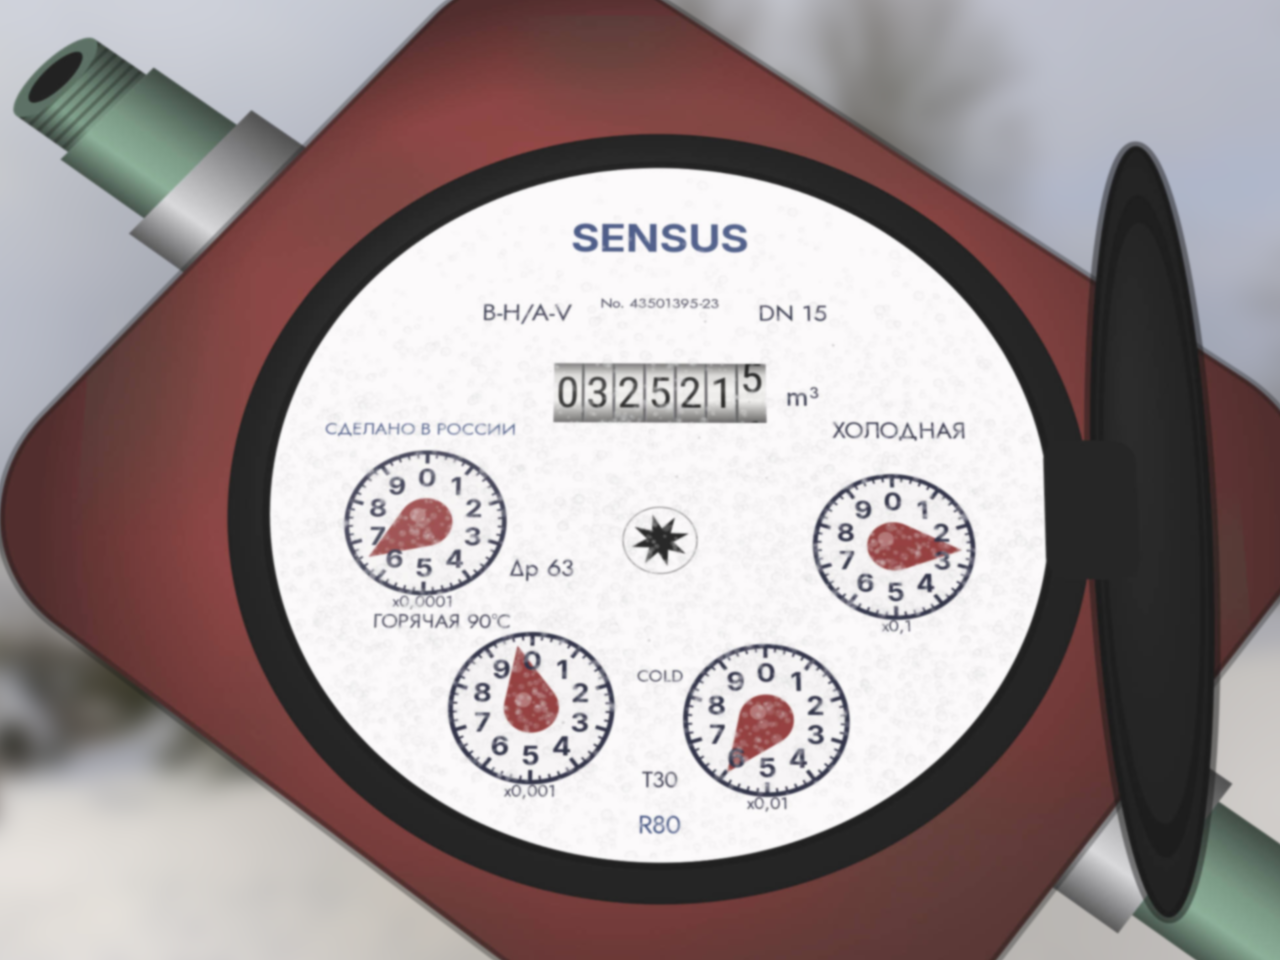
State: 325215.2596 m³
